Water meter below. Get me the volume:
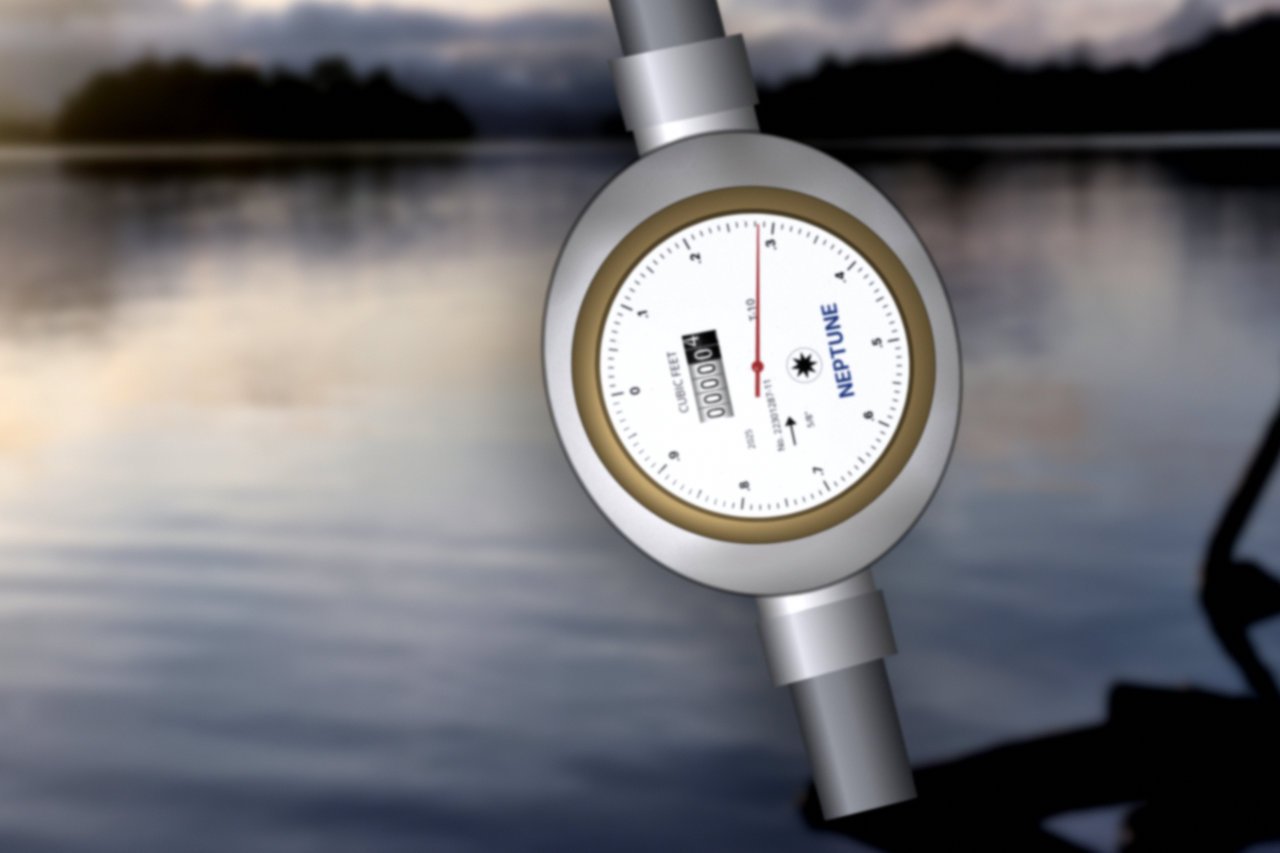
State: 4.28 ft³
